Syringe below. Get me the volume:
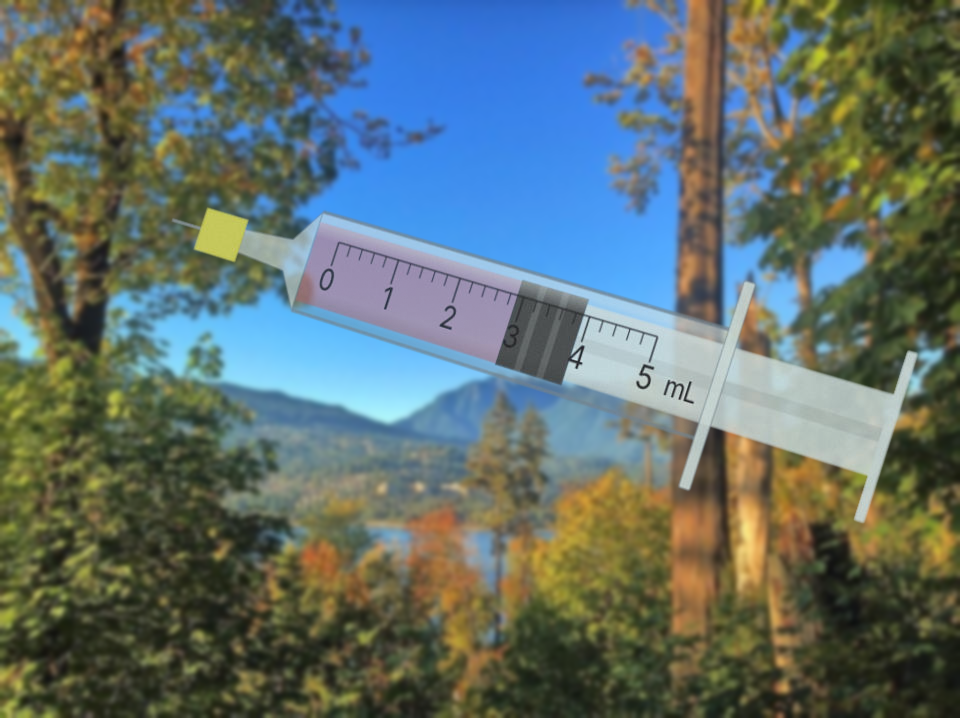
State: 2.9 mL
